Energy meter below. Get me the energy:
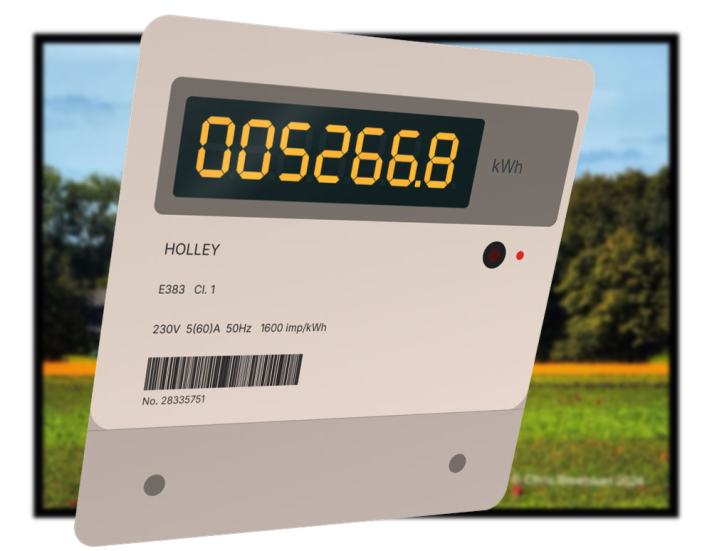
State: 5266.8 kWh
